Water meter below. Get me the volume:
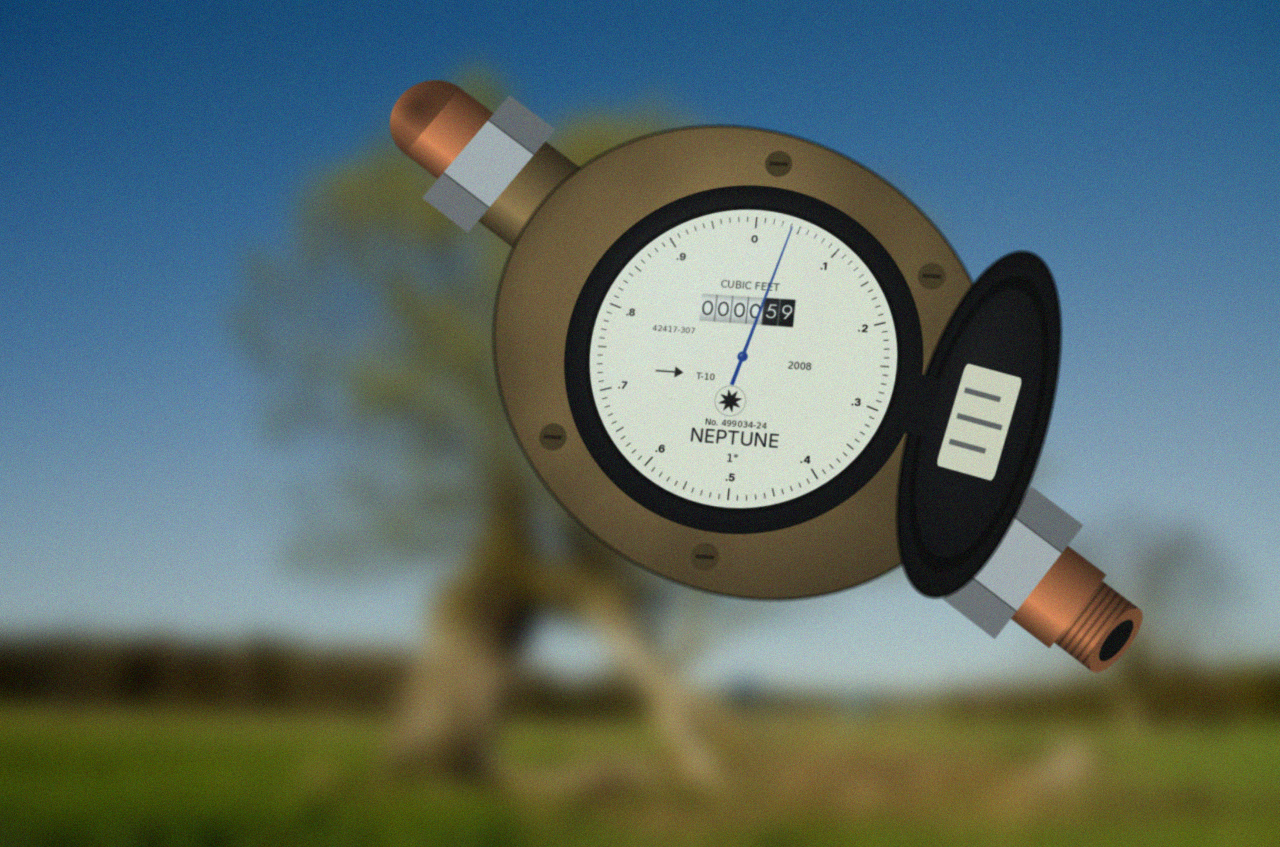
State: 59.04 ft³
